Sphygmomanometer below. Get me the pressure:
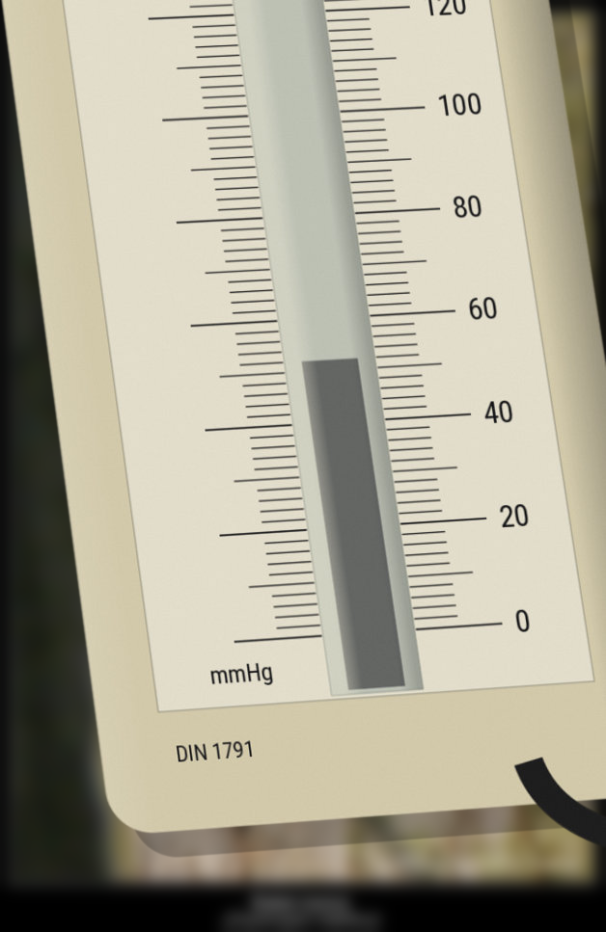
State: 52 mmHg
